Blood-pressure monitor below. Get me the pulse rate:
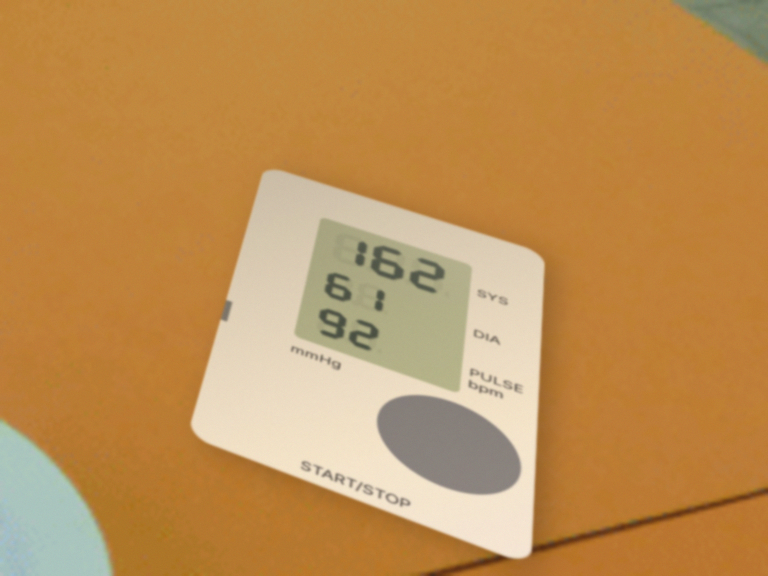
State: 92 bpm
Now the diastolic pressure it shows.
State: 61 mmHg
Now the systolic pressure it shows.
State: 162 mmHg
